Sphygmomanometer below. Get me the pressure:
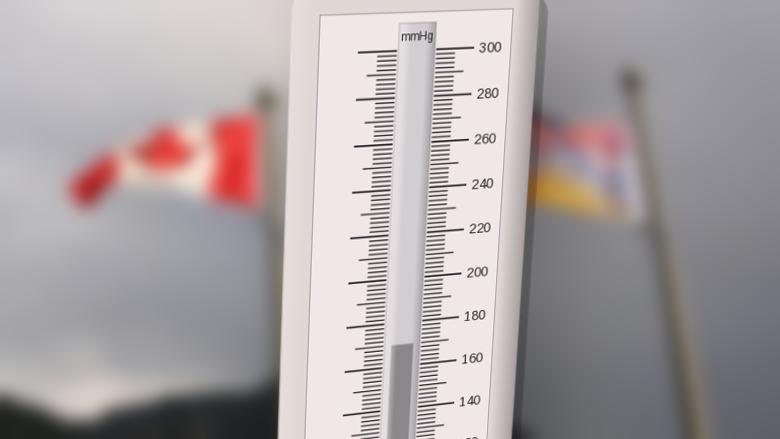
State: 170 mmHg
